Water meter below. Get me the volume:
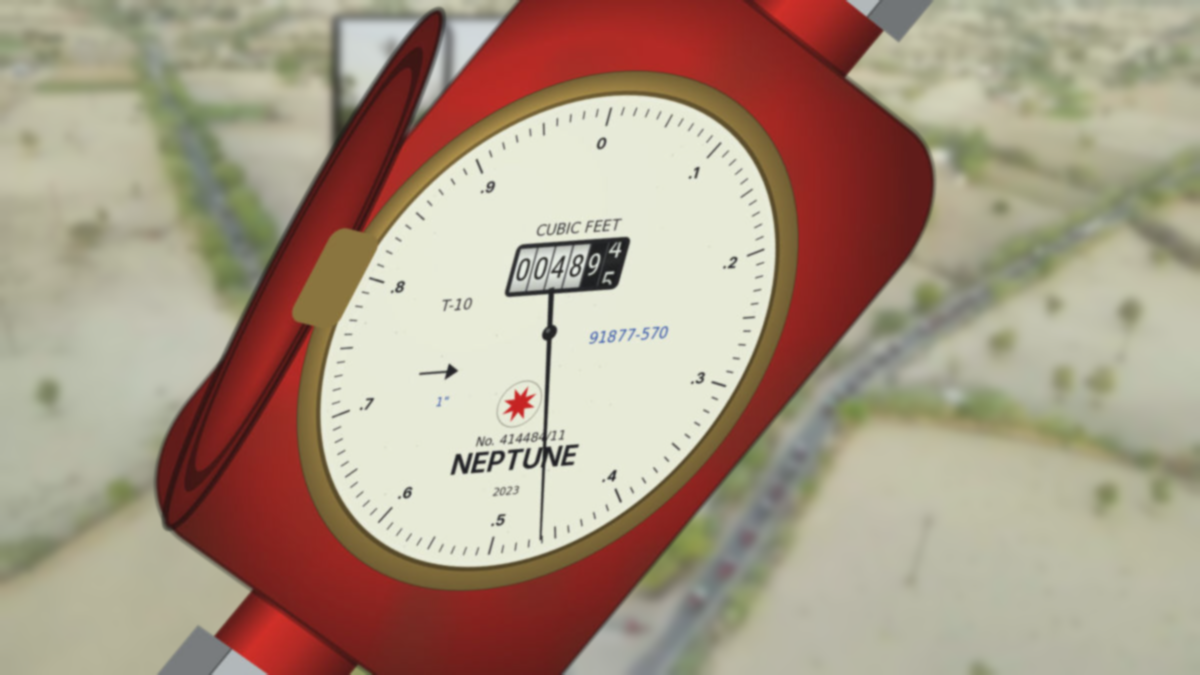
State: 4894.46 ft³
